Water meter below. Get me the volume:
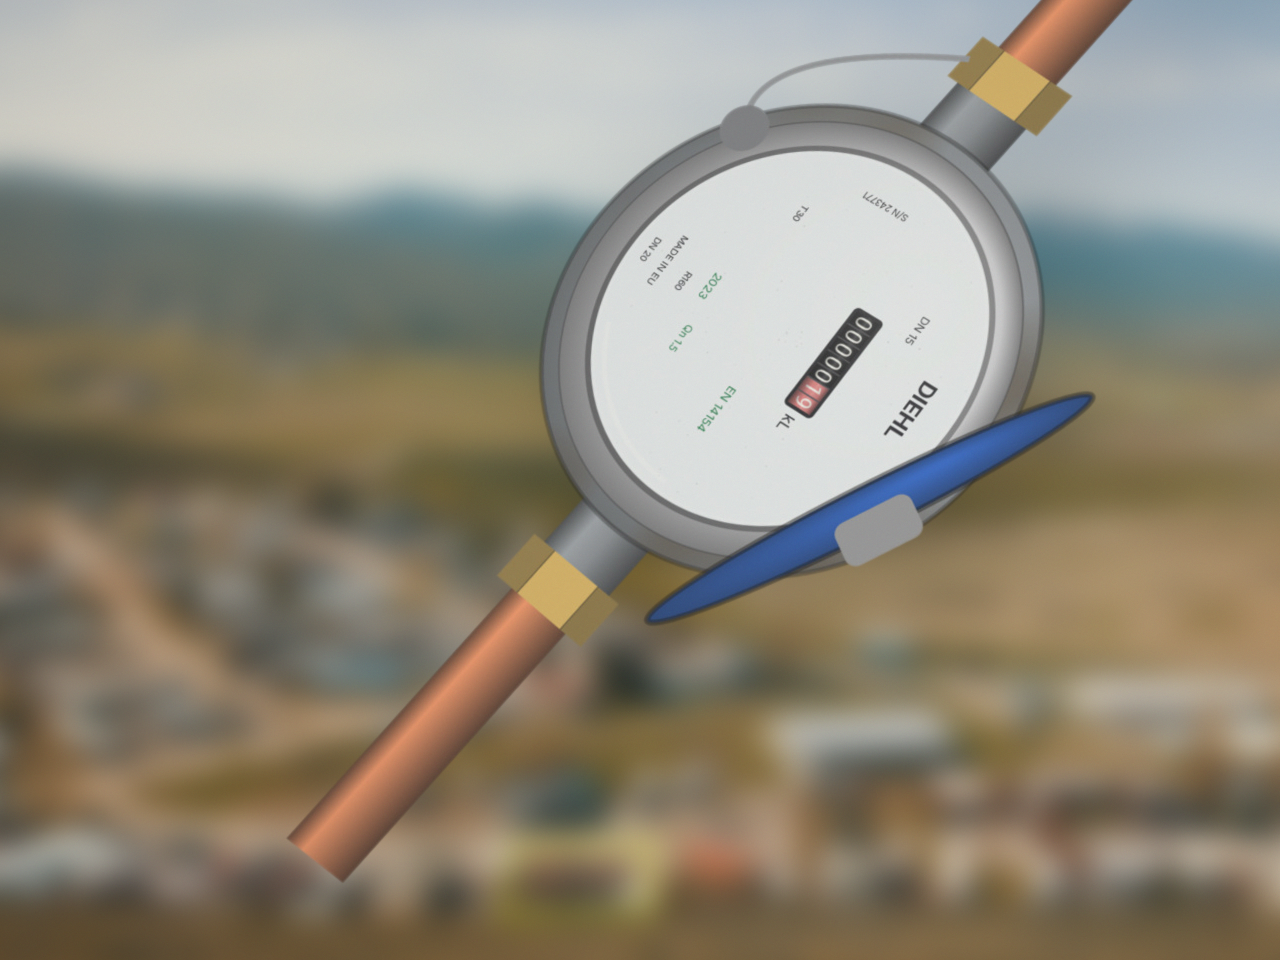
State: 0.19 kL
